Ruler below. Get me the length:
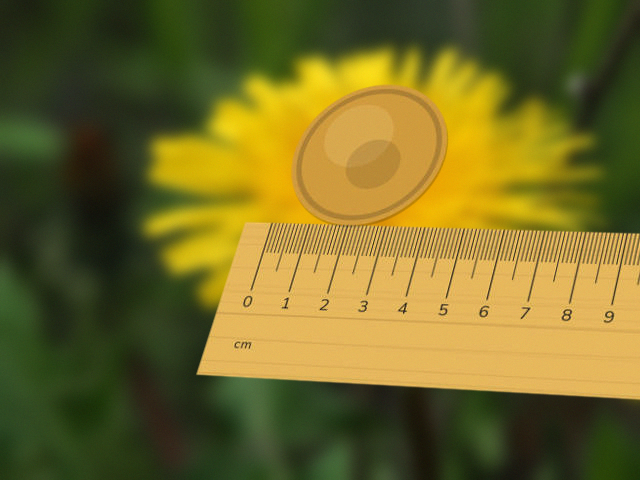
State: 4 cm
